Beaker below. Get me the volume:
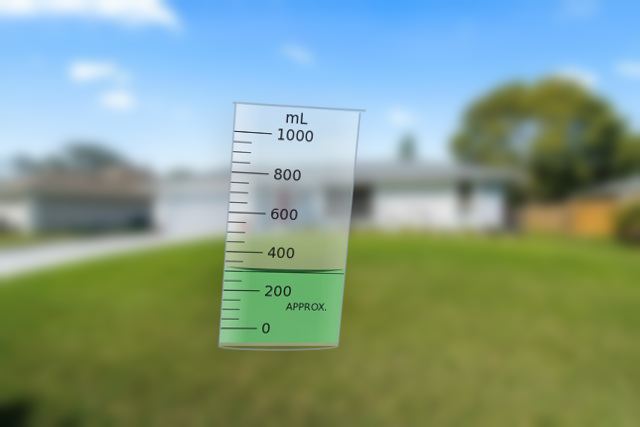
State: 300 mL
